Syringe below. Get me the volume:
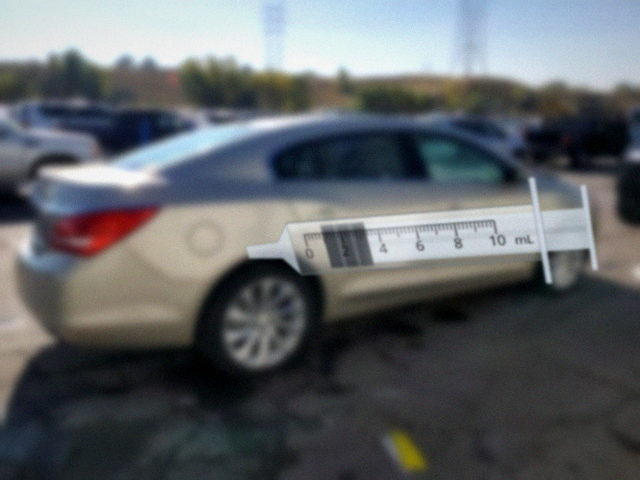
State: 1 mL
